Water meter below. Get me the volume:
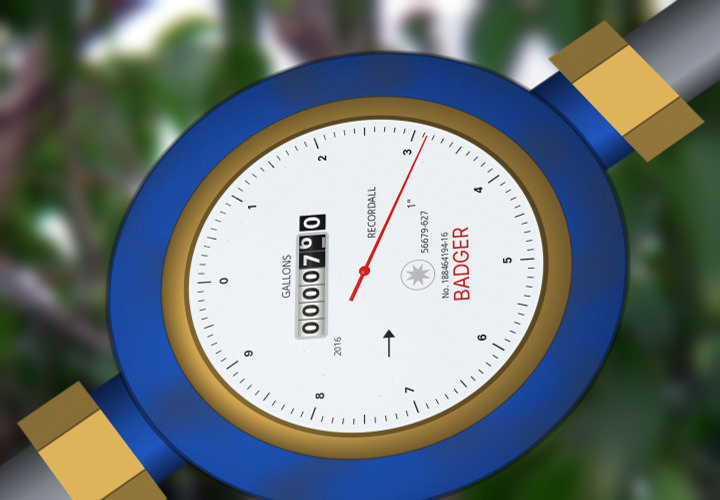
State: 763.1 gal
